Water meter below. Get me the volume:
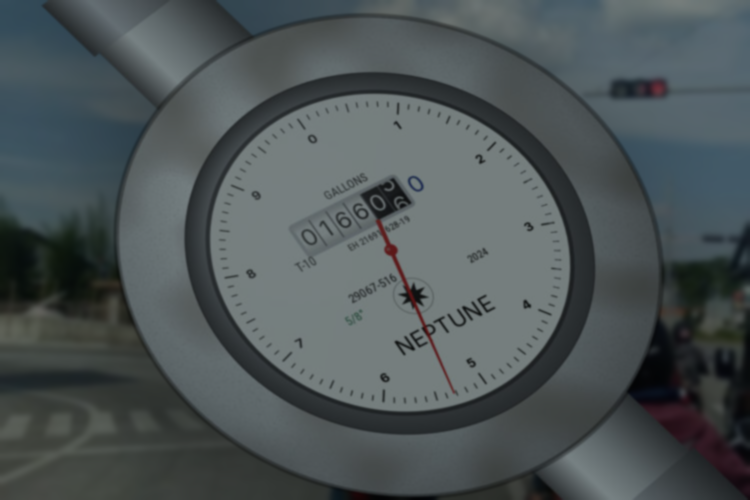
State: 166055.3 gal
